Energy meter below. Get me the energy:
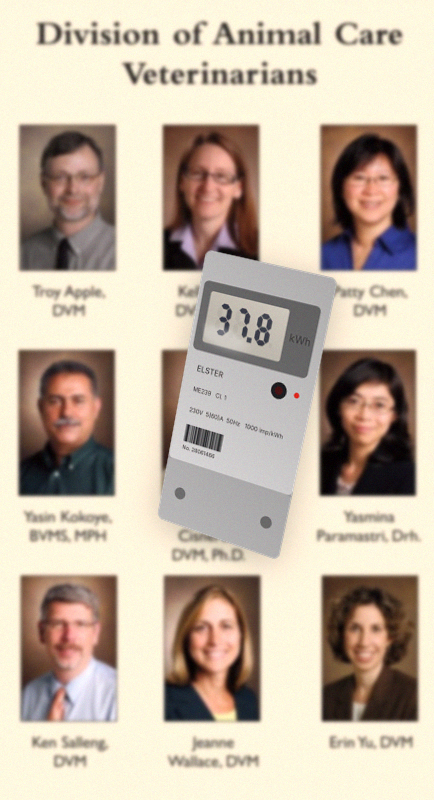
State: 37.8 kWh
